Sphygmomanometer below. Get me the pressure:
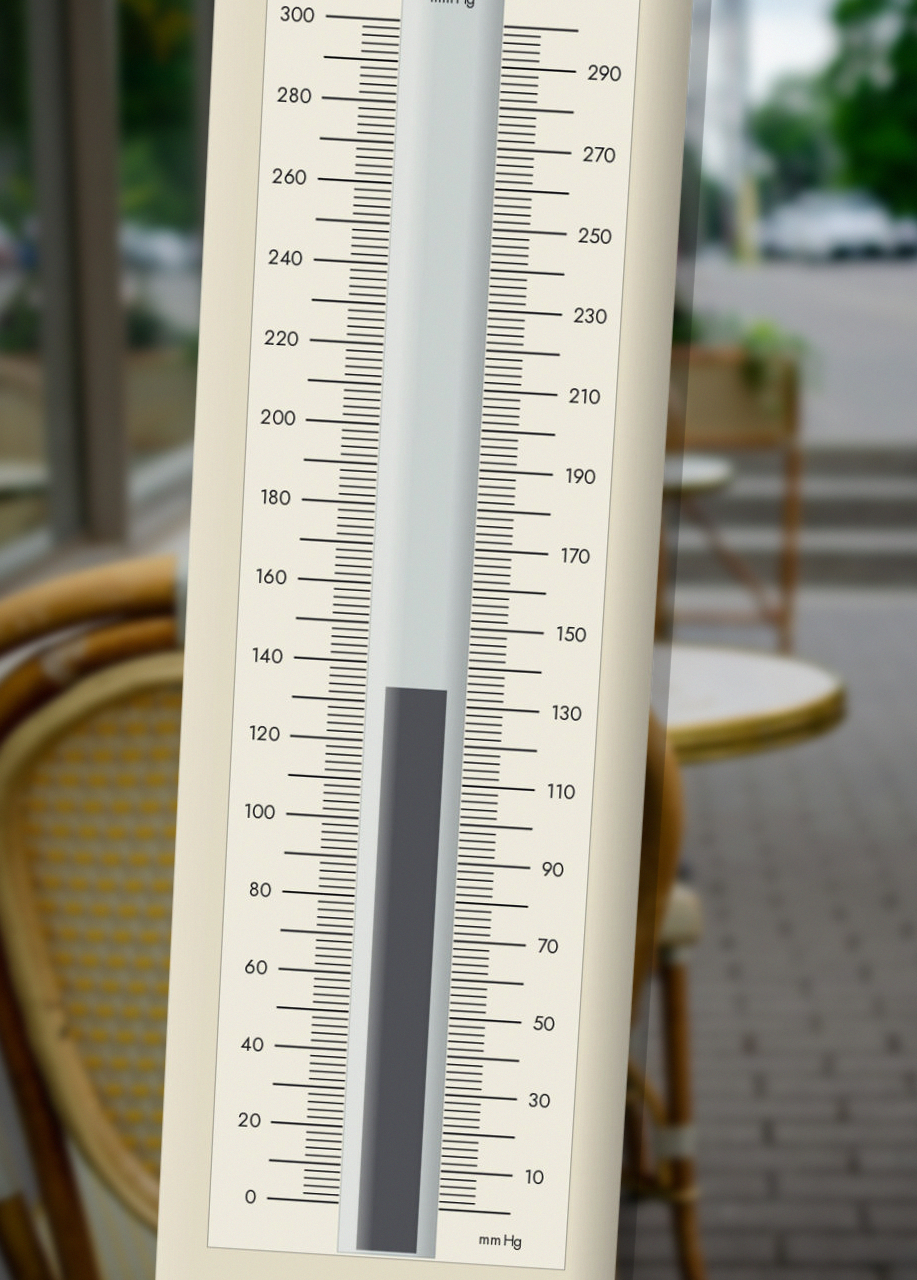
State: 134 mmHg
